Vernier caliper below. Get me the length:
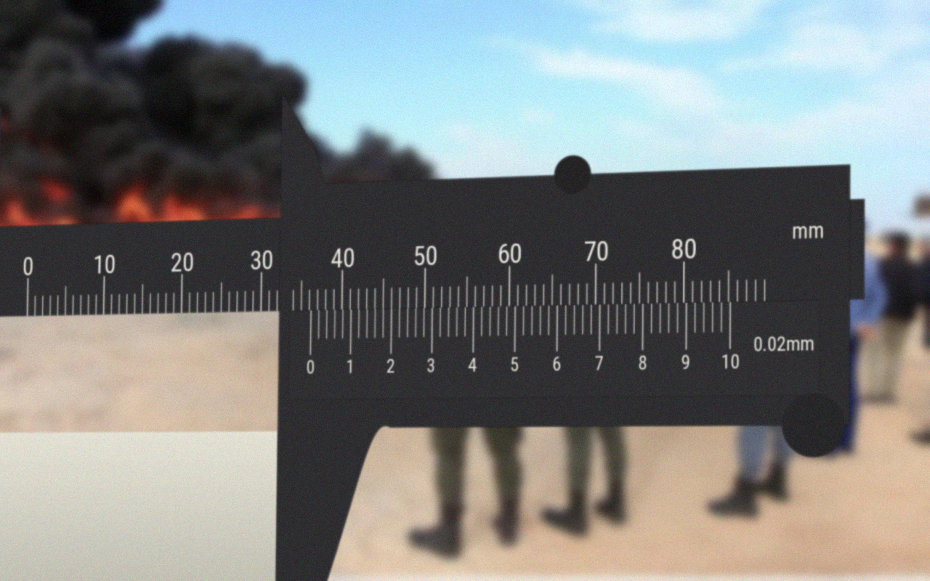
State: 36.2 mm
